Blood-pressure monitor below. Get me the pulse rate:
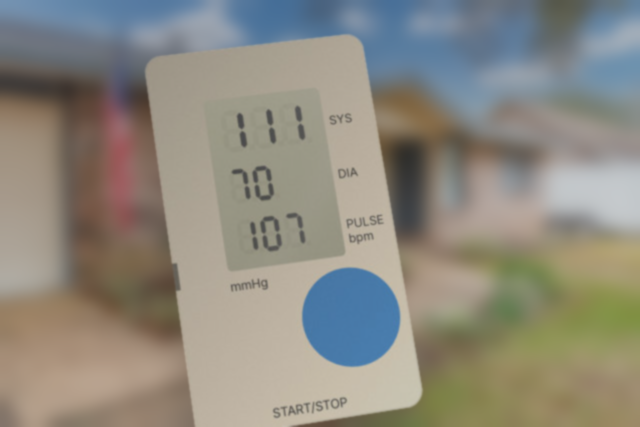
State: 107 bpm
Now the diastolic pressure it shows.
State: 70 mmHg
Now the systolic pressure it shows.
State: 111 mmHg
